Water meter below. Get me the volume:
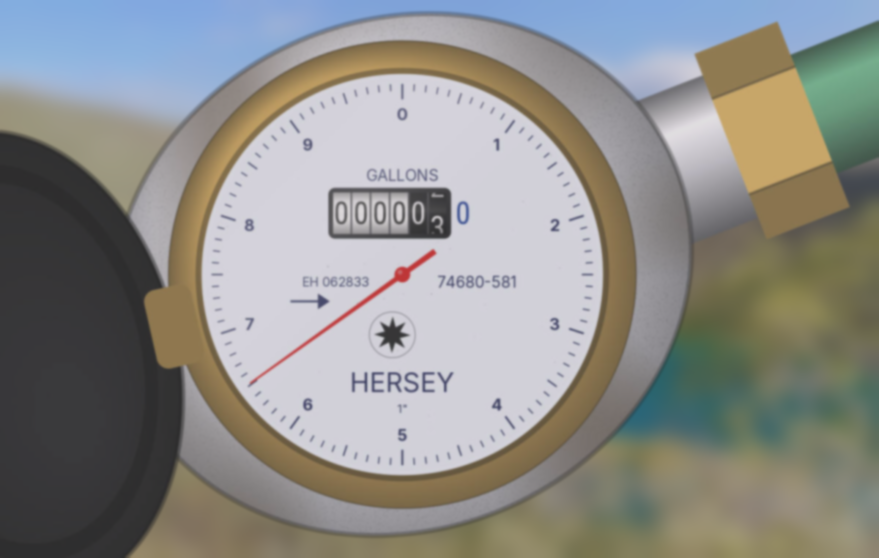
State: 26.5 gal
